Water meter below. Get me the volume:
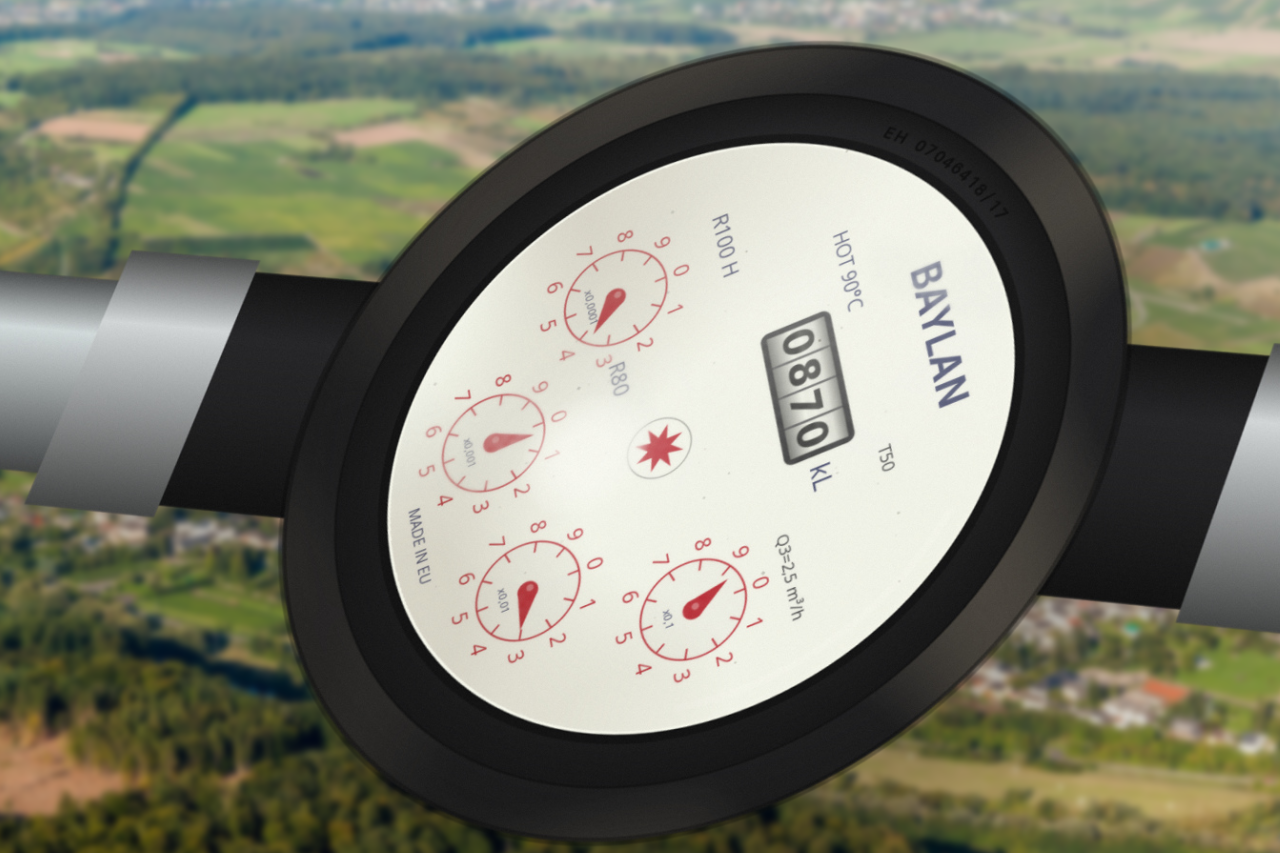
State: 869.9303 kL
